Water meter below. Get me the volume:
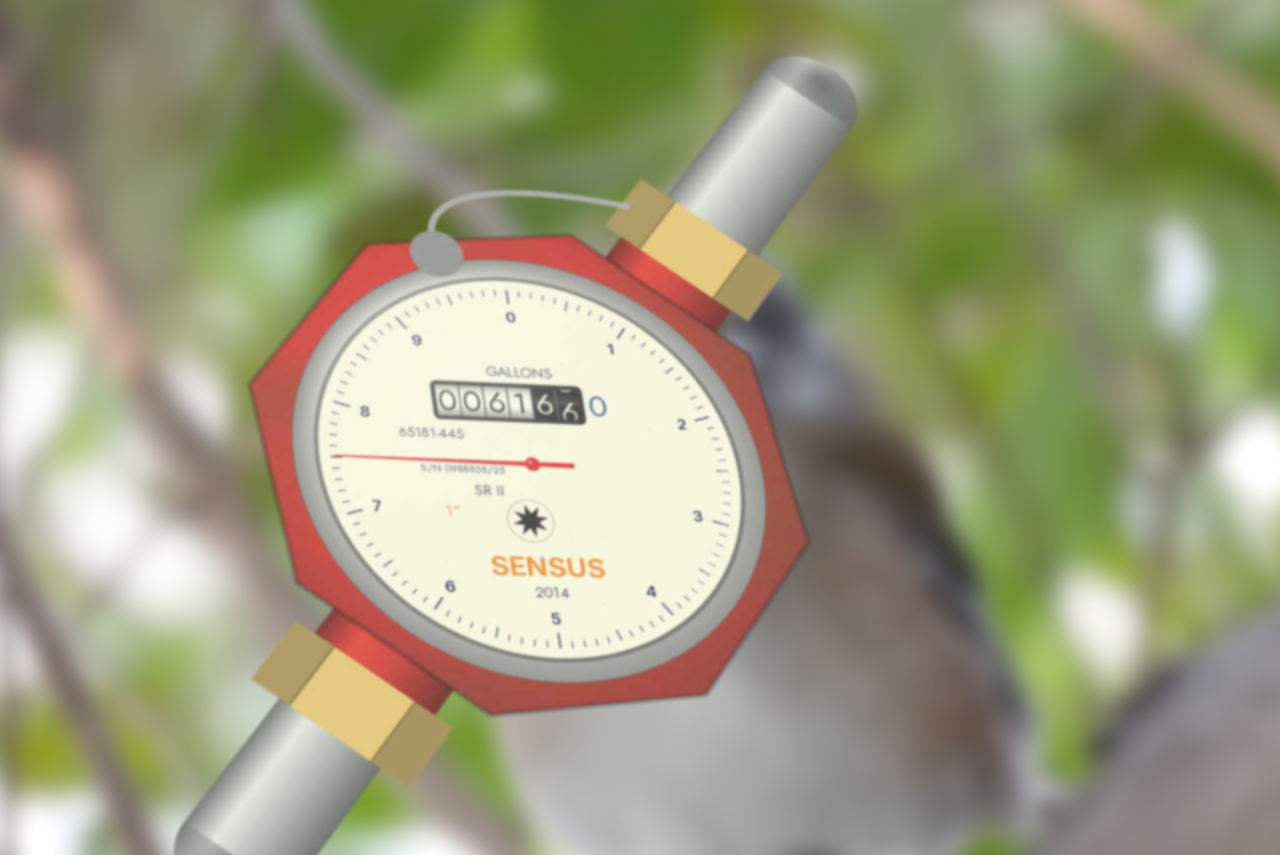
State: 61657.5 gal
